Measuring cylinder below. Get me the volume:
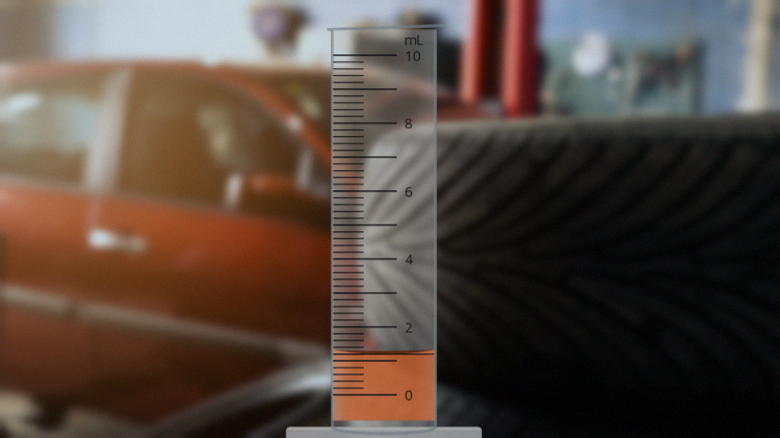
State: 1.2 mL
